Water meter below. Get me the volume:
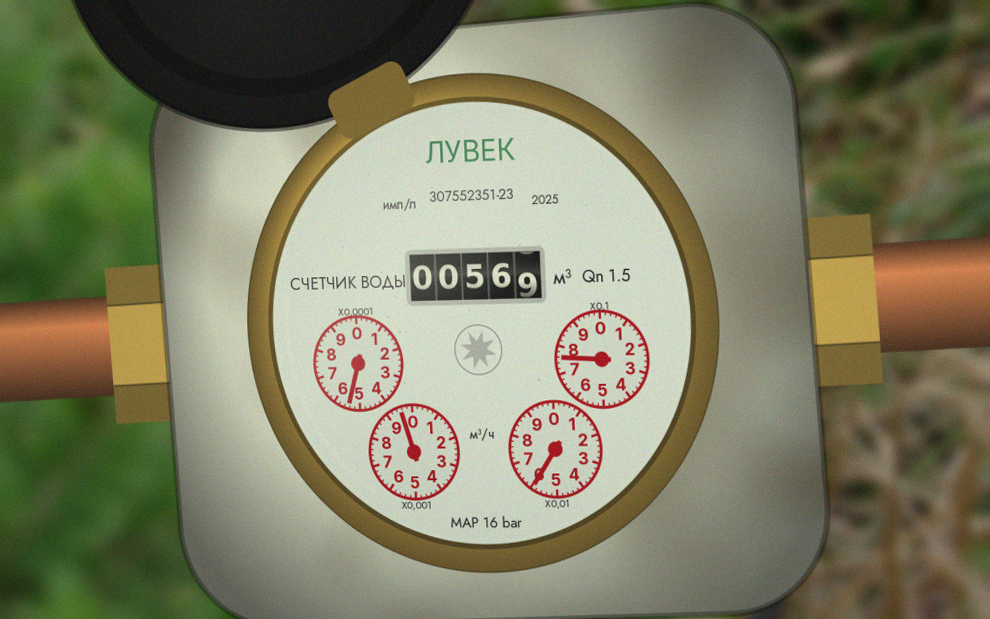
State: 568.7595 m³
